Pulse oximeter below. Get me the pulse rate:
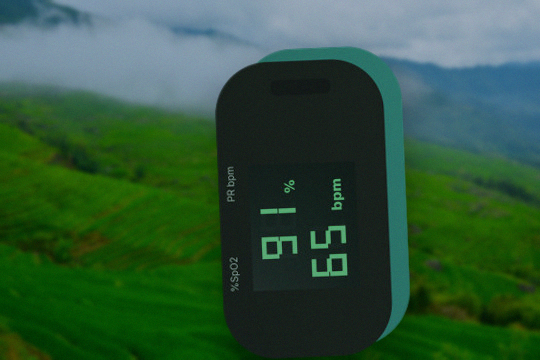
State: 65 bpm
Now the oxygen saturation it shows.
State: 91 %
